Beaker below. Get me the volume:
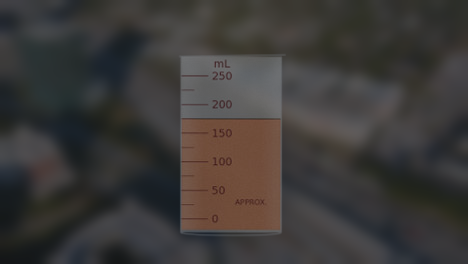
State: 175 mL
